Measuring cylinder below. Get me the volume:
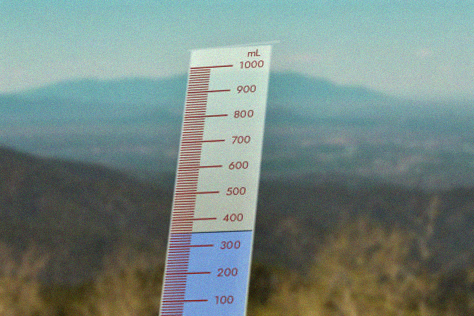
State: 350 mL
